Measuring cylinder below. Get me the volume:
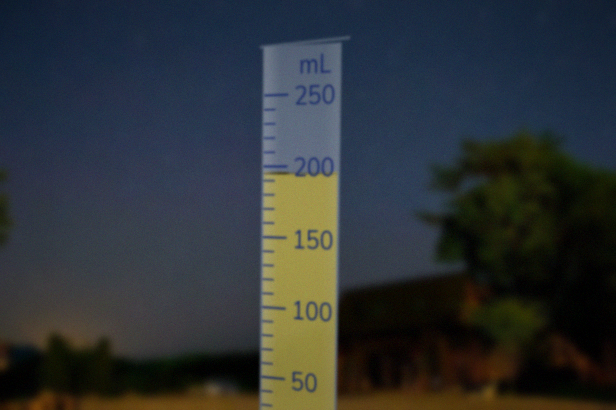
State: 195 mL
